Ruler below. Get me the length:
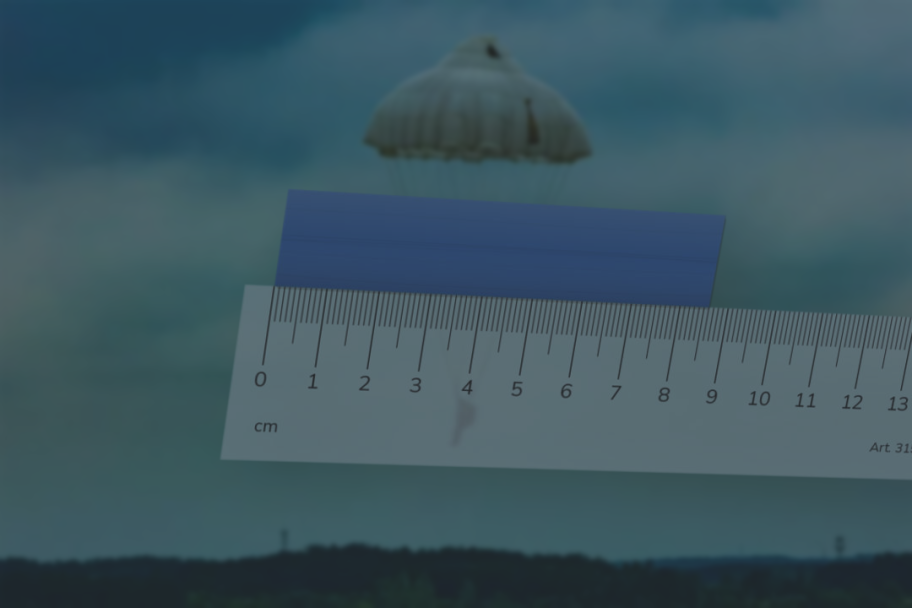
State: 8.6 cm
